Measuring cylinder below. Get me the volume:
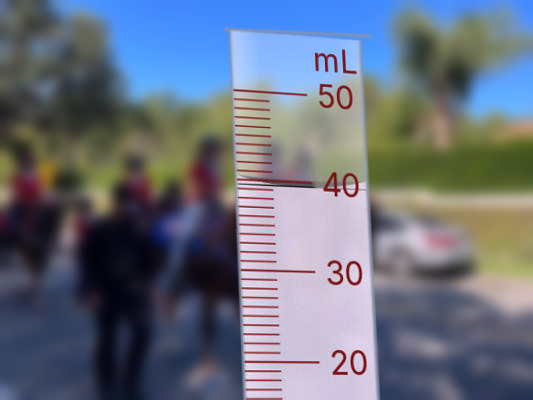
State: 39.5 mL
